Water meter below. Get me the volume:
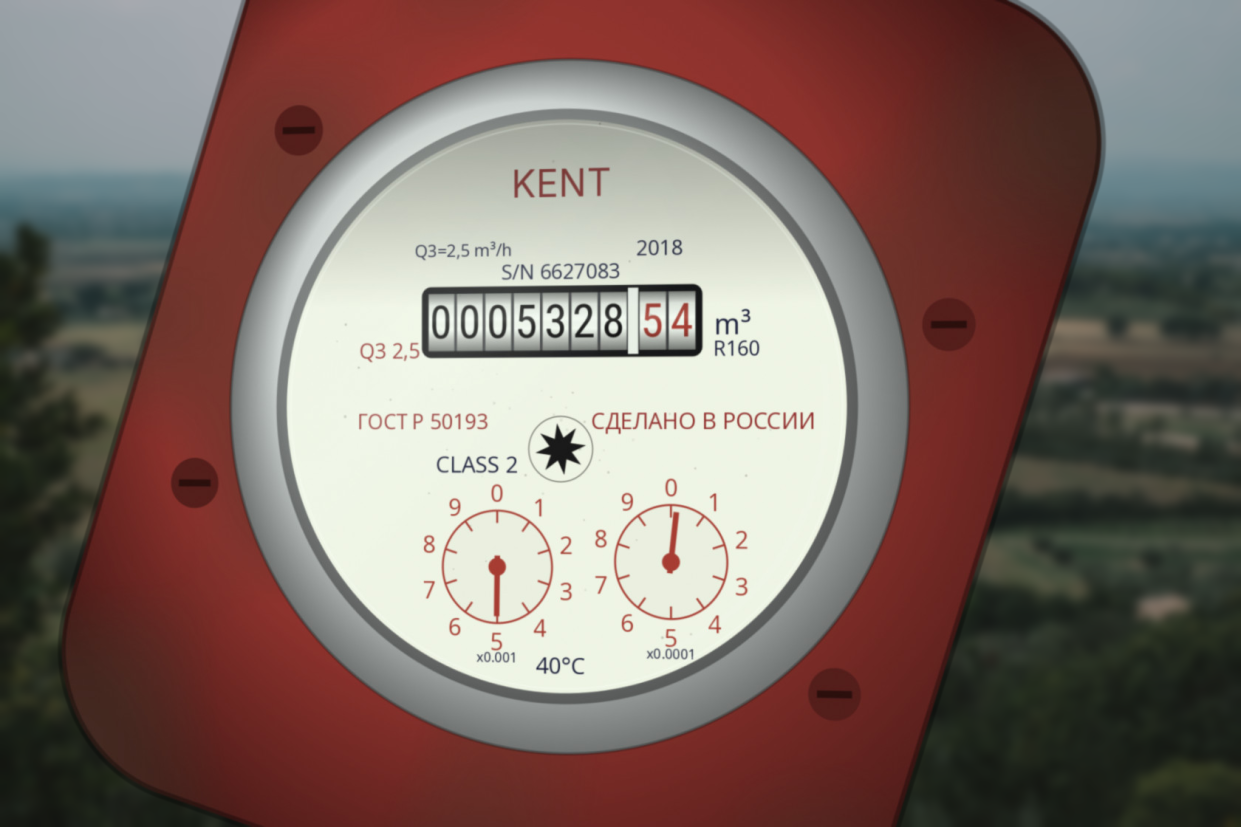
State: 5328.5450 m³
